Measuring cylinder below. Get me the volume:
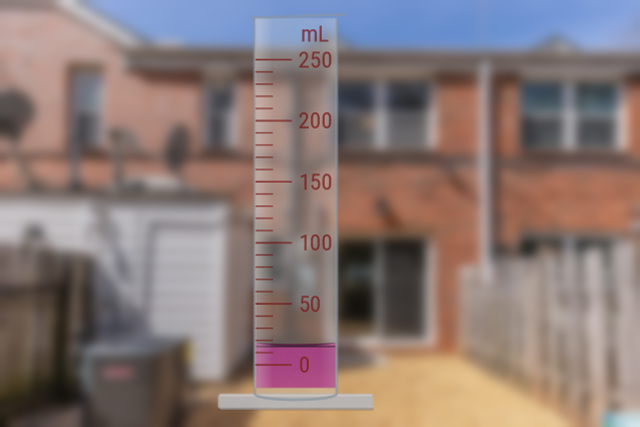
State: 15 mL
